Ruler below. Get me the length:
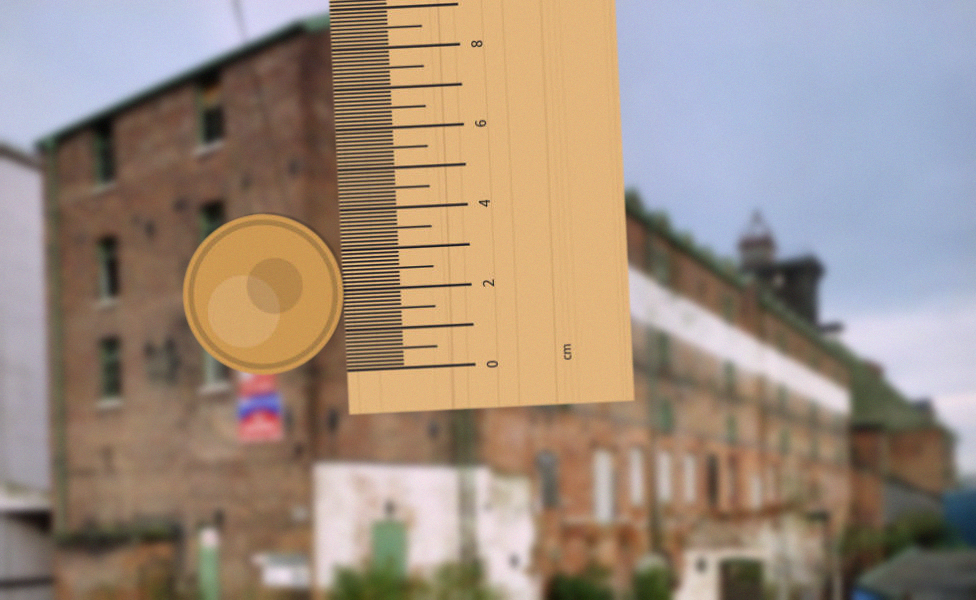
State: 4 cm
